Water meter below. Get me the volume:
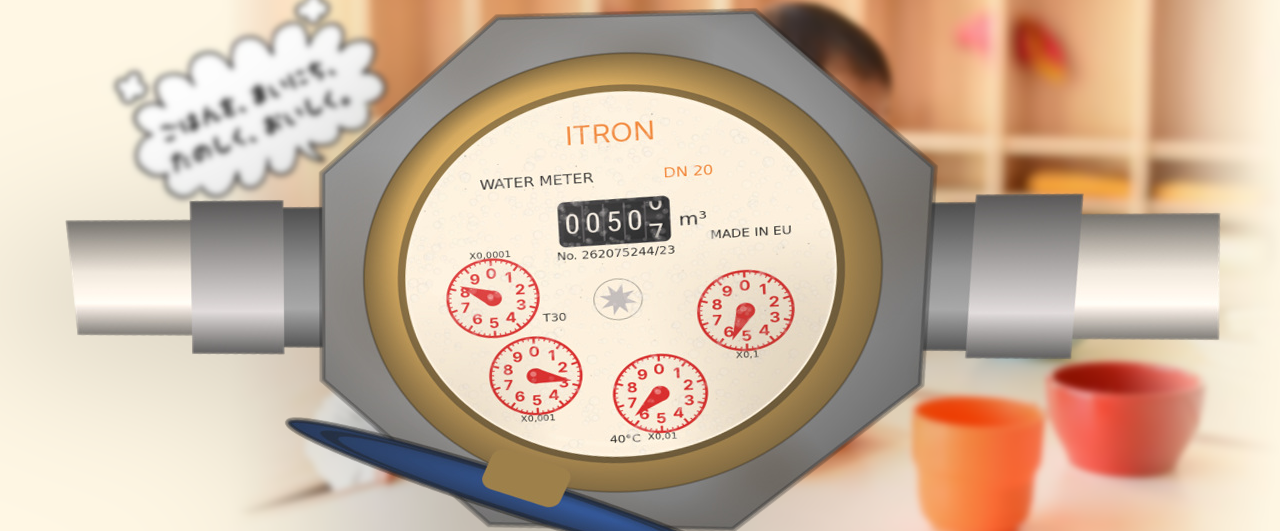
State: 506.5628 m³
